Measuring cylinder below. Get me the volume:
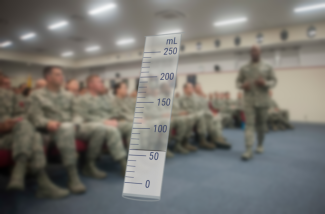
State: 60 mL
